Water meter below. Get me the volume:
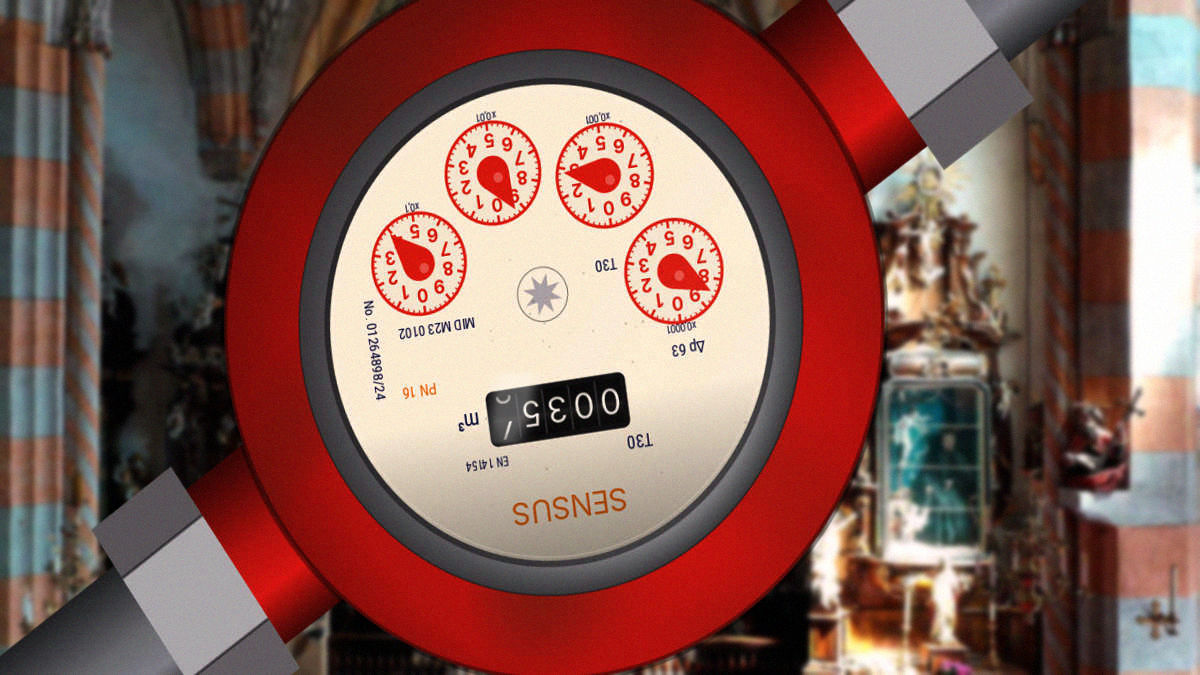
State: 357.3928 m³
